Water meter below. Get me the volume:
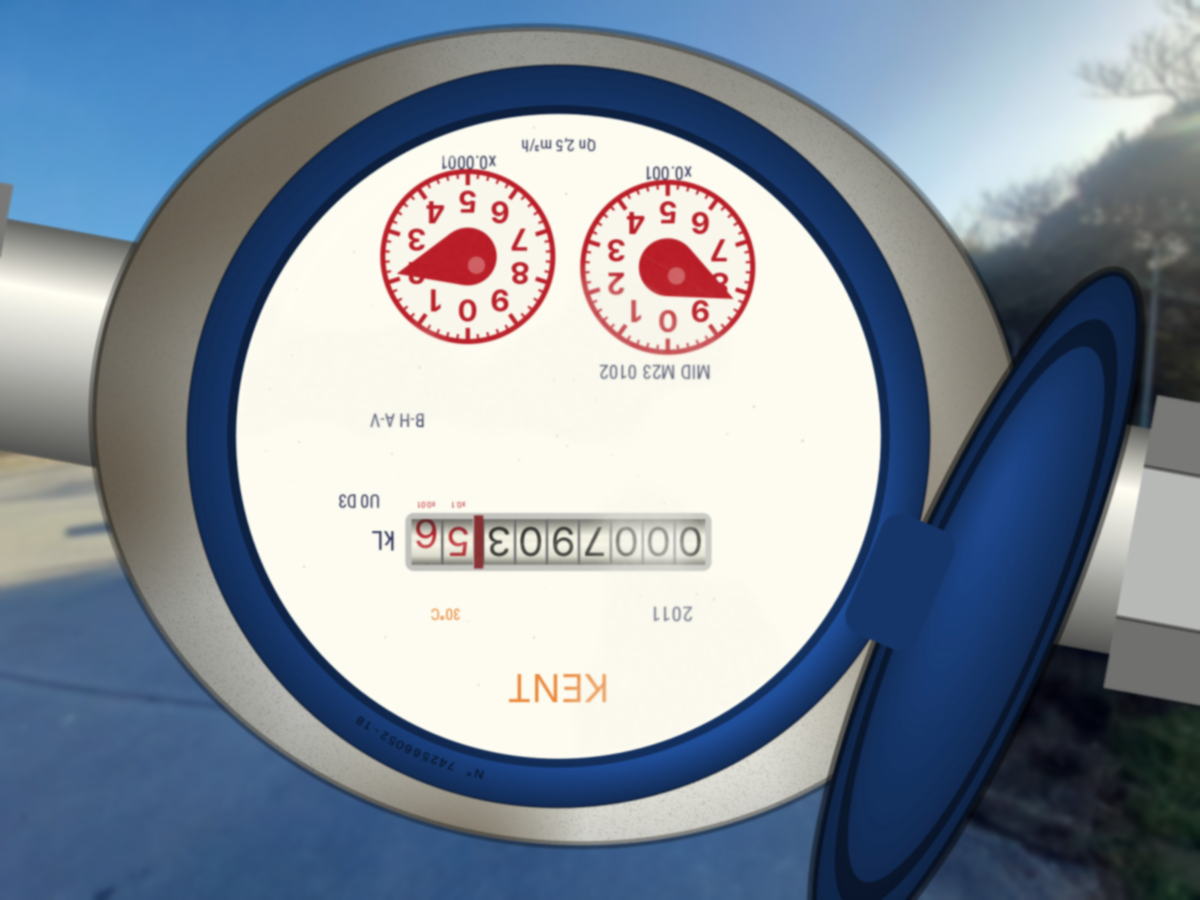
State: 7903.5582 kL
